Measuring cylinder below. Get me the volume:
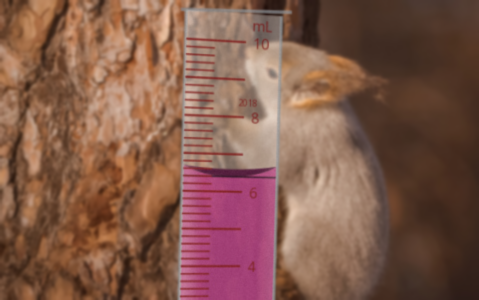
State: 6.4 mL
